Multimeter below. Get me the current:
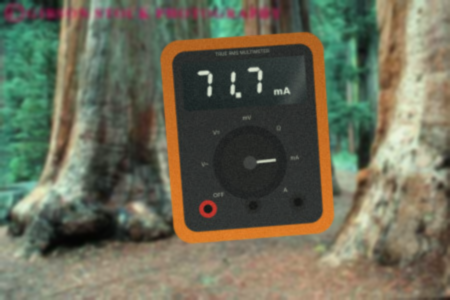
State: 71.7 mA
